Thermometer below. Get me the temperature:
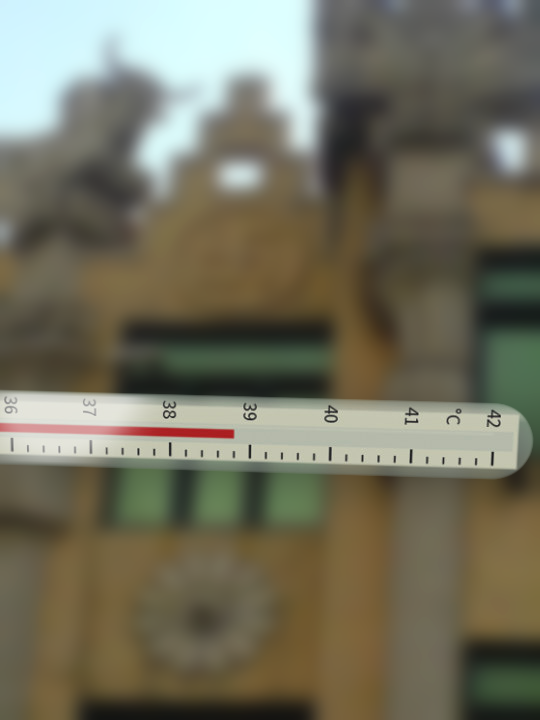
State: 38.8 °C
